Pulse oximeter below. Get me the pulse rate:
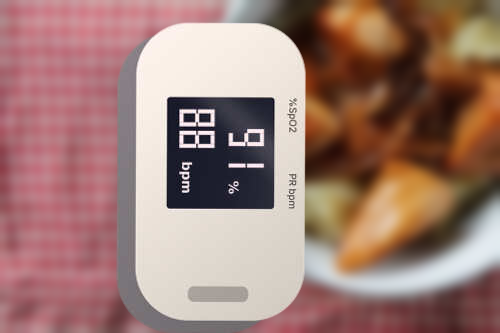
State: 88 bpm
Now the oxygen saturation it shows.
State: 91 %
